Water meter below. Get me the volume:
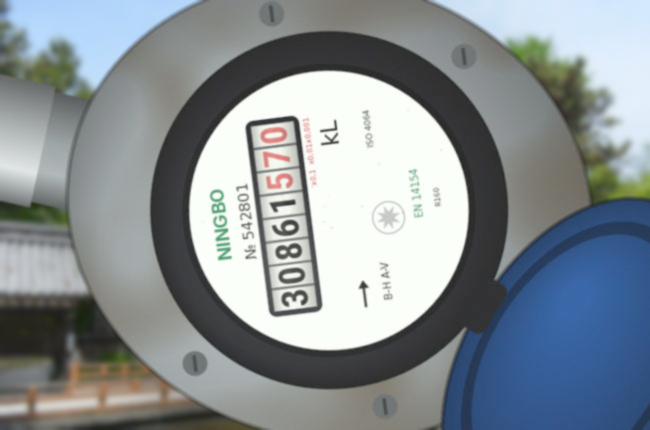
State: 30861.570 kL
